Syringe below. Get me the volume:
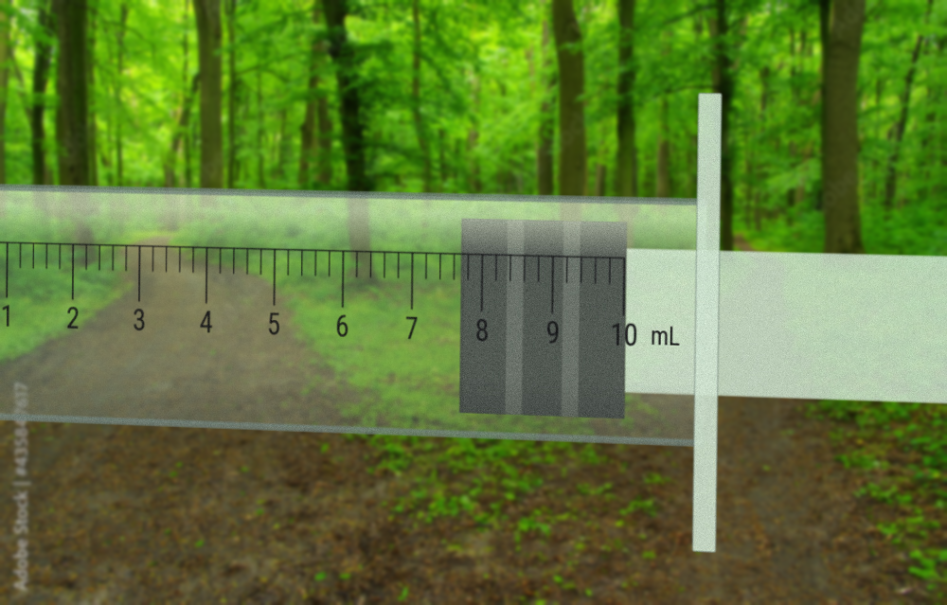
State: 7.7 mL
